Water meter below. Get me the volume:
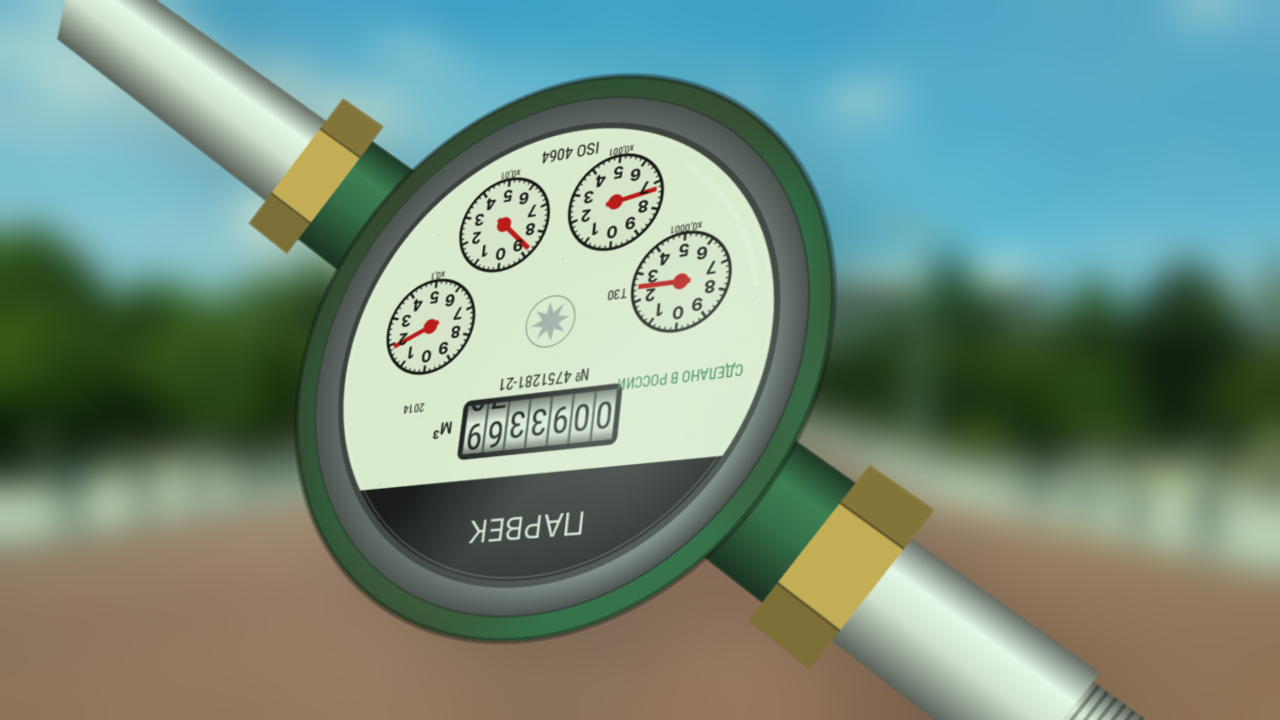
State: 93369.1872 m³
